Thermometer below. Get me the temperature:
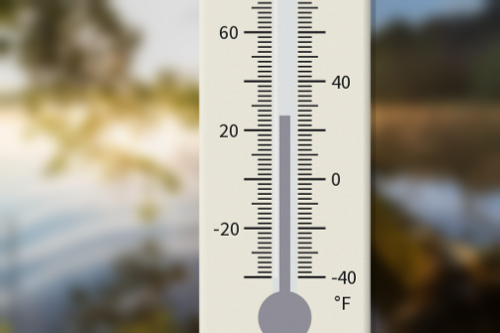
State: 26 °F
